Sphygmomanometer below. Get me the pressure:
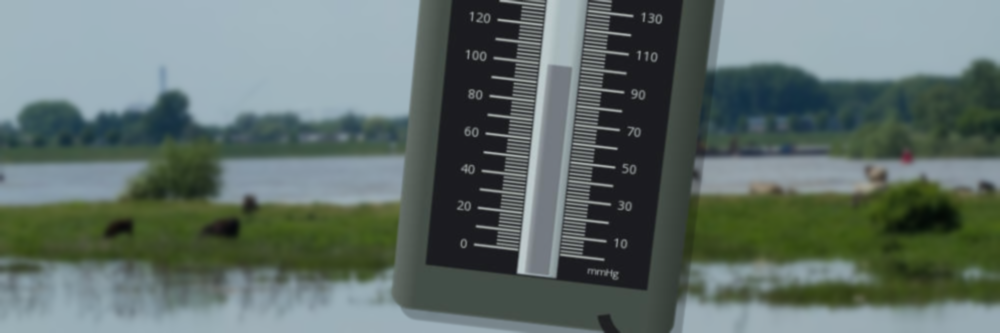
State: 100 mmHg
